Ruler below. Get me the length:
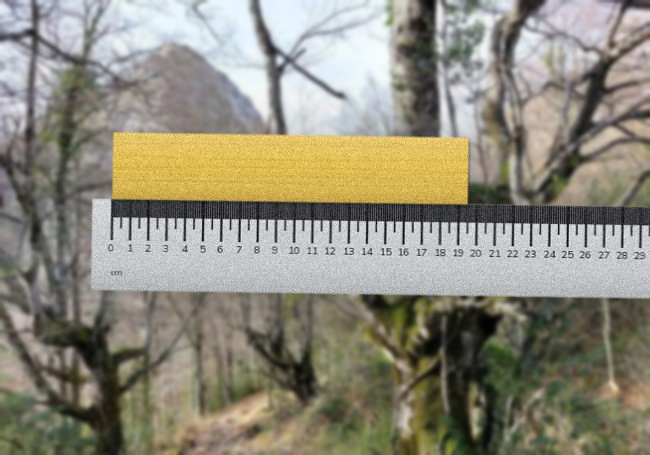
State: 19.5 cm
